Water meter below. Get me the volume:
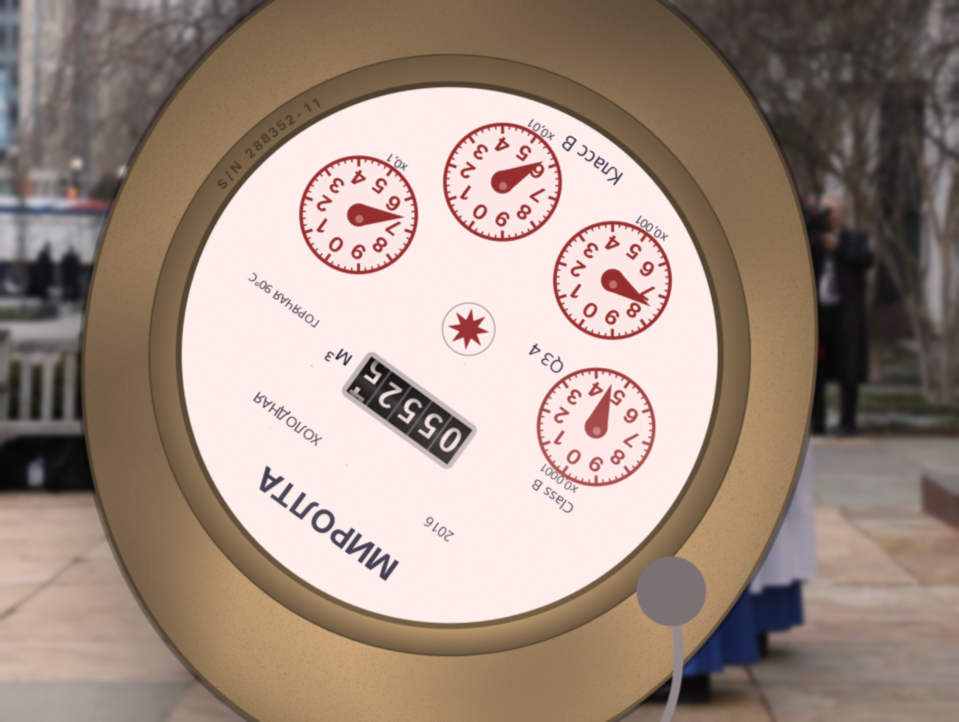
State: 5524.6574 m³
